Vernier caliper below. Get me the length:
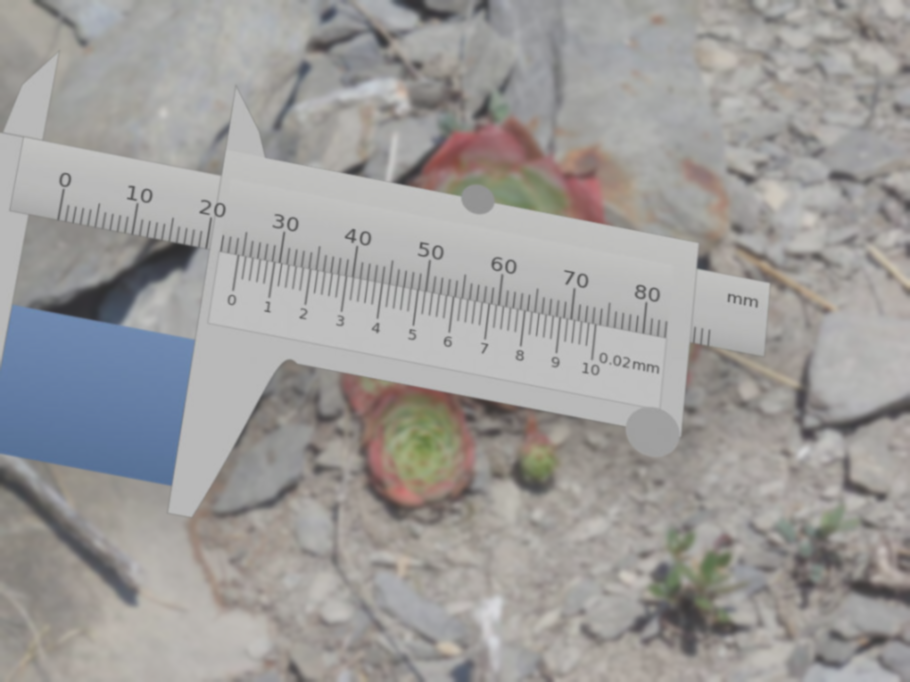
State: 24.4 mm
